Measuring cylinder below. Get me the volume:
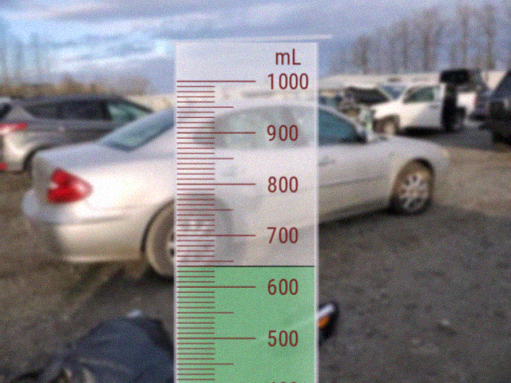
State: 640 mL
